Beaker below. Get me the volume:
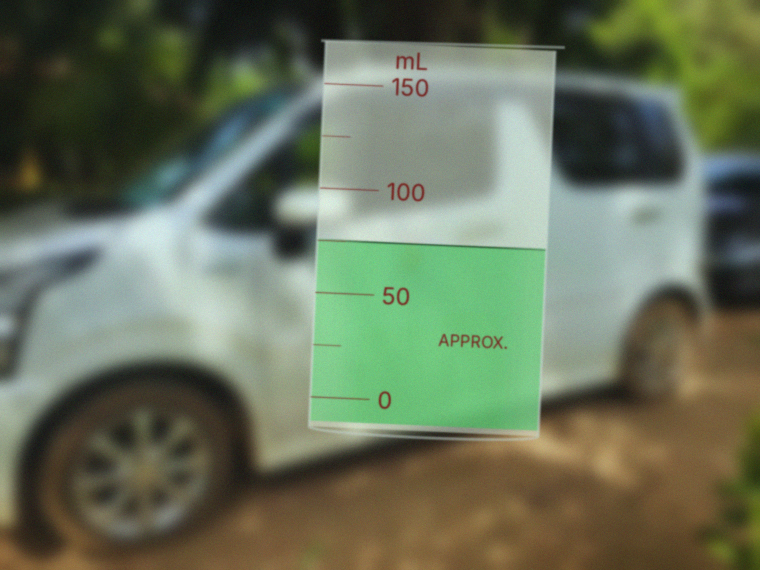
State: 75 mL
